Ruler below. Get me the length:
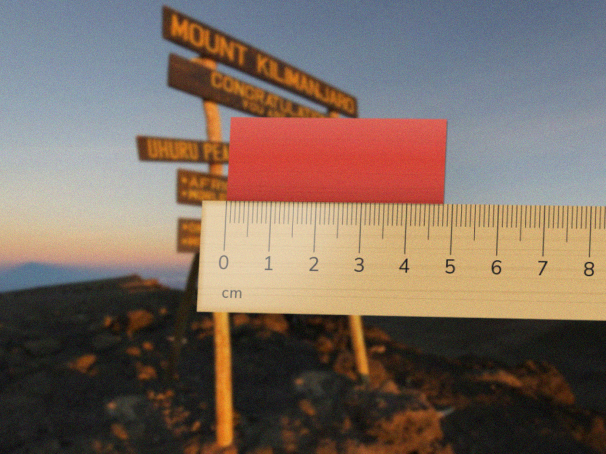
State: 4.8 cm
